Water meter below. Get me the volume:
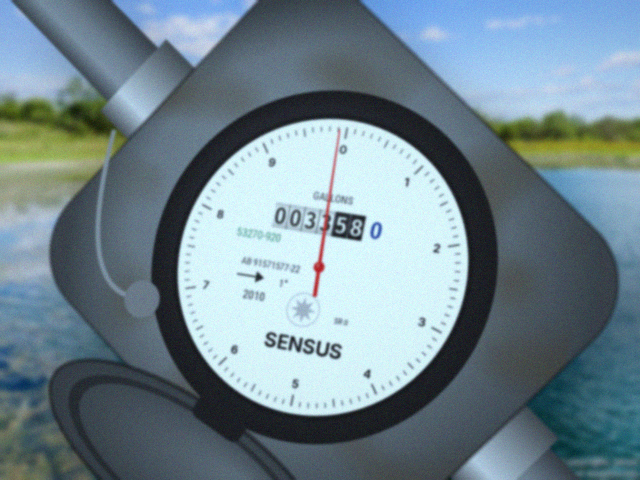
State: 33579.9 gal
